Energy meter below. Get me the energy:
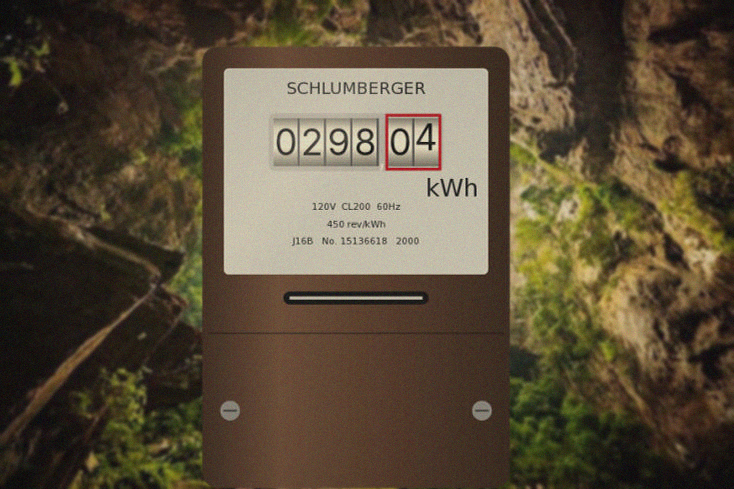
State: 298.04 kWh
